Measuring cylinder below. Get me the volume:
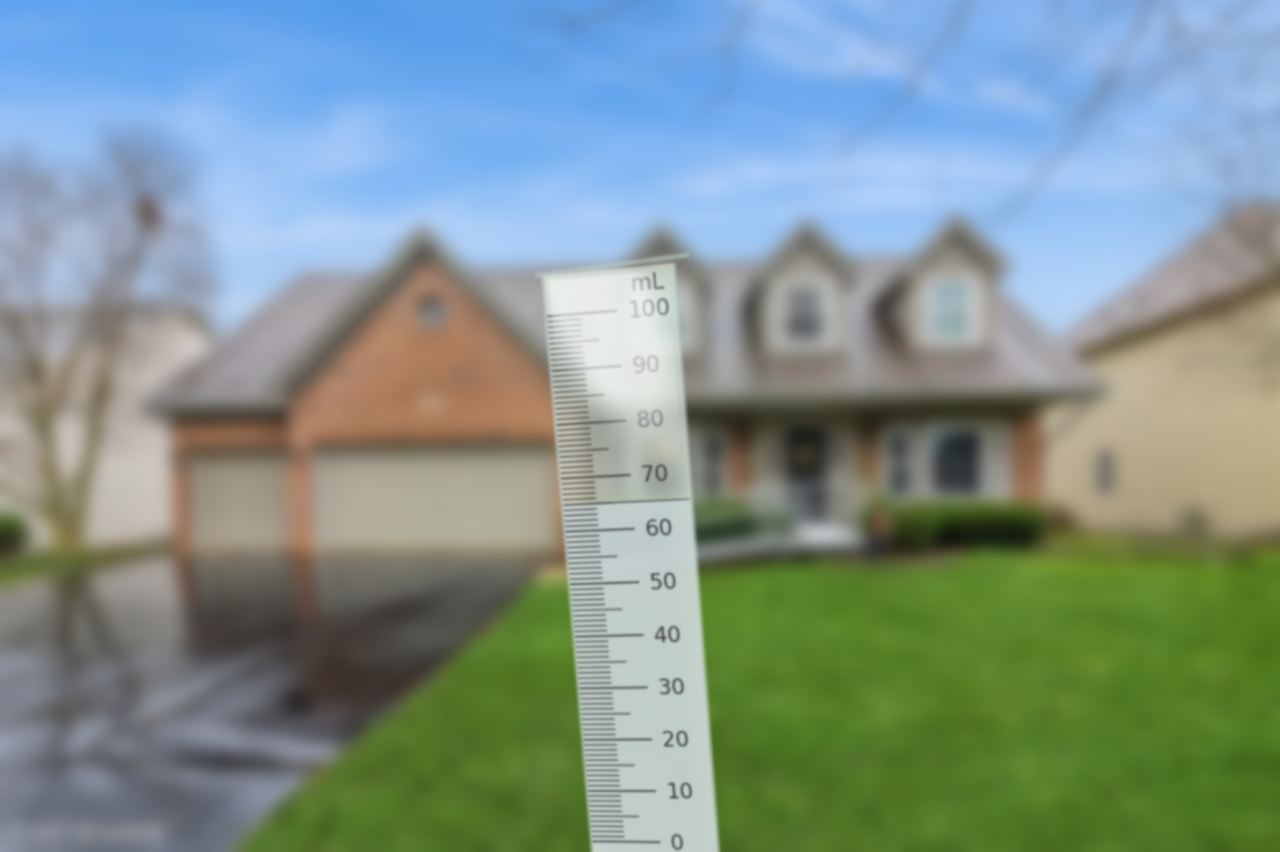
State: 65 mL
